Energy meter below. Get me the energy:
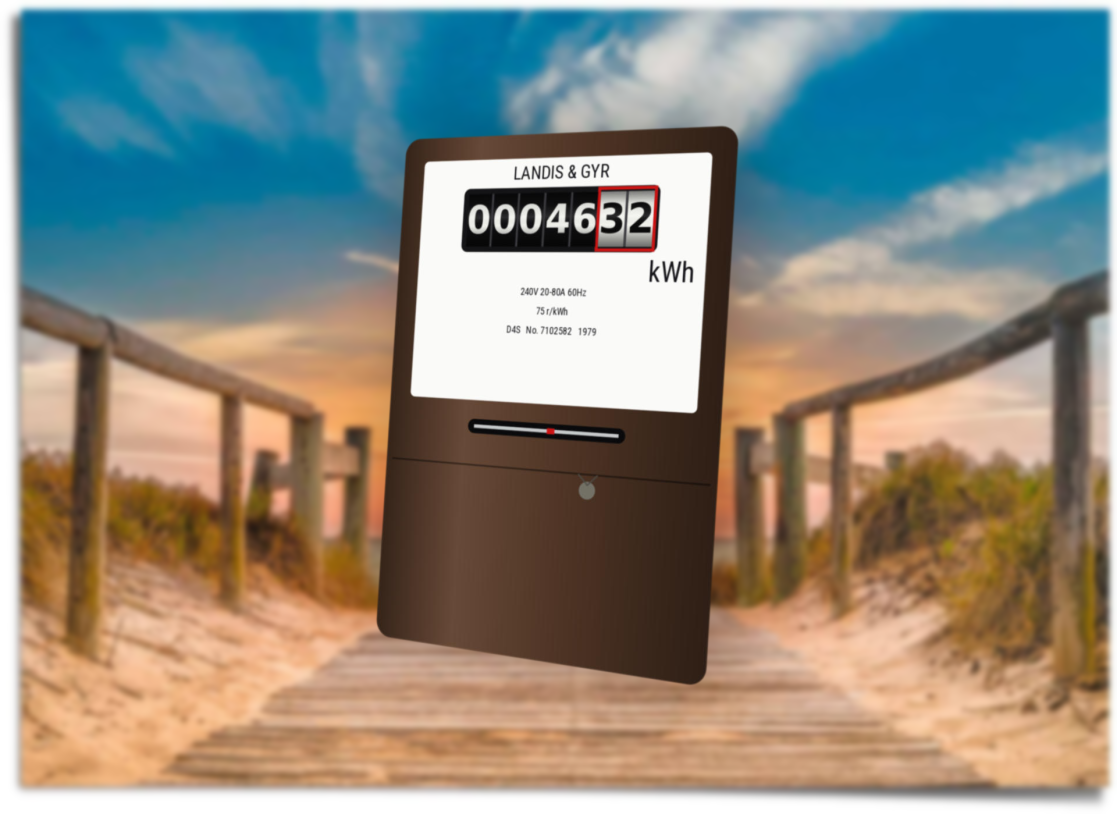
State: 46.32 kWh
